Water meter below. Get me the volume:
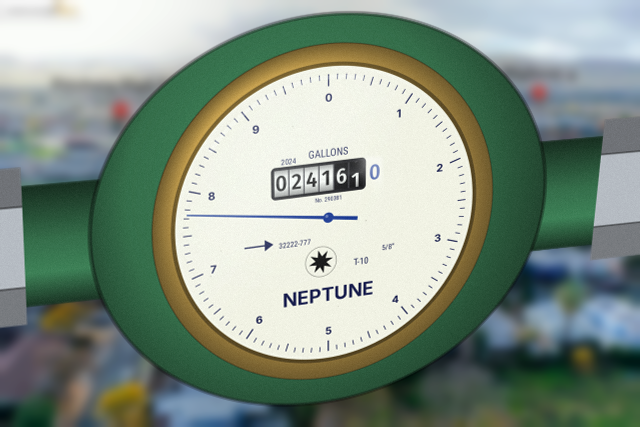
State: 241607.7 gal
